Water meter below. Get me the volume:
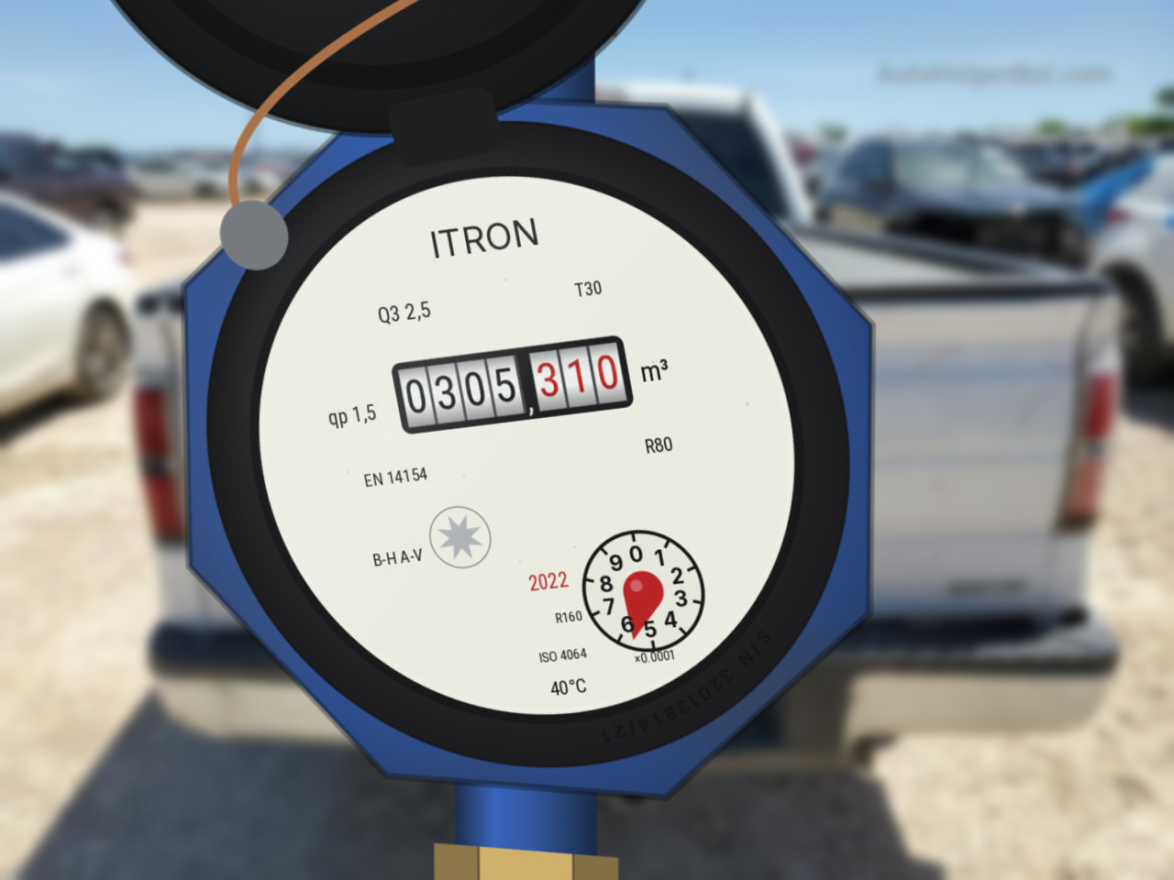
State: 305.3105 m³
